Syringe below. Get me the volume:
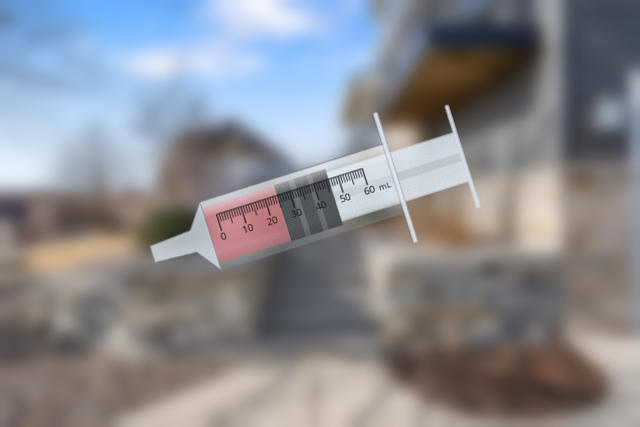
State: 25 mL
